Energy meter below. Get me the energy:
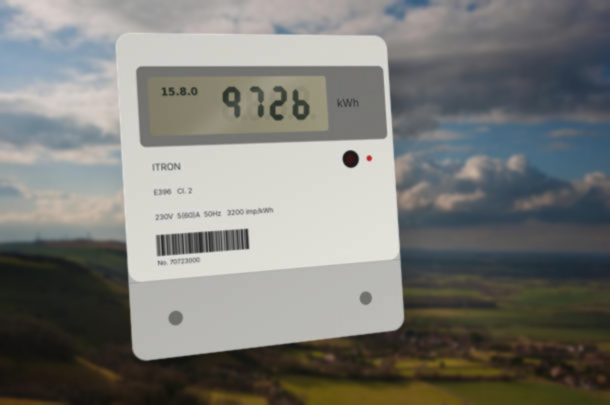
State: 9726 kWh
